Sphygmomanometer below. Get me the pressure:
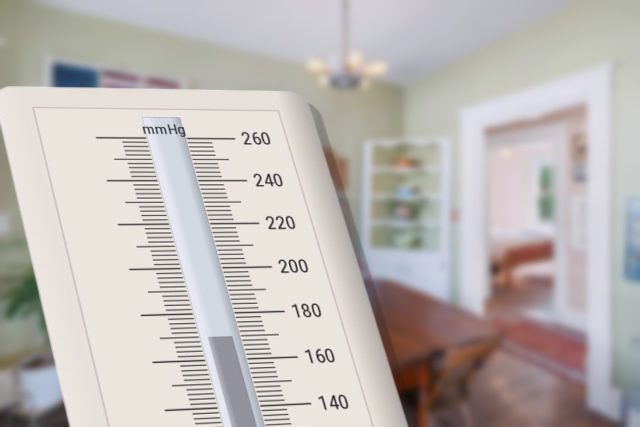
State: 170 mmHg
